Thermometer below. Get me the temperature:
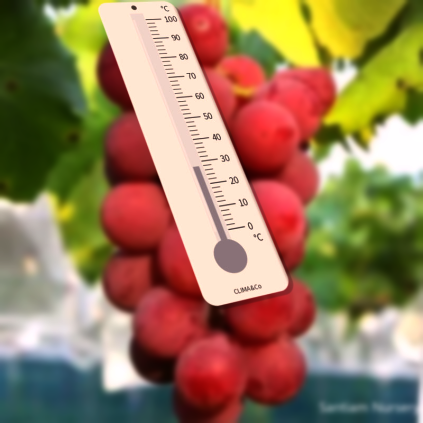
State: 28 °C
